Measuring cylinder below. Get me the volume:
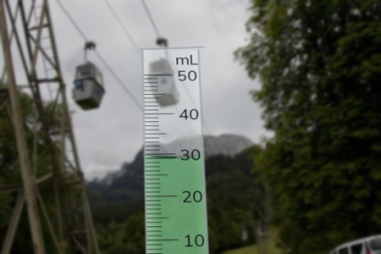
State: 29 mL
